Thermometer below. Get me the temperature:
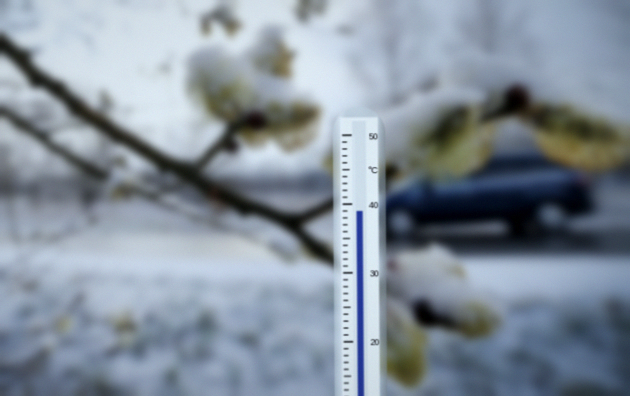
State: 39 °C
